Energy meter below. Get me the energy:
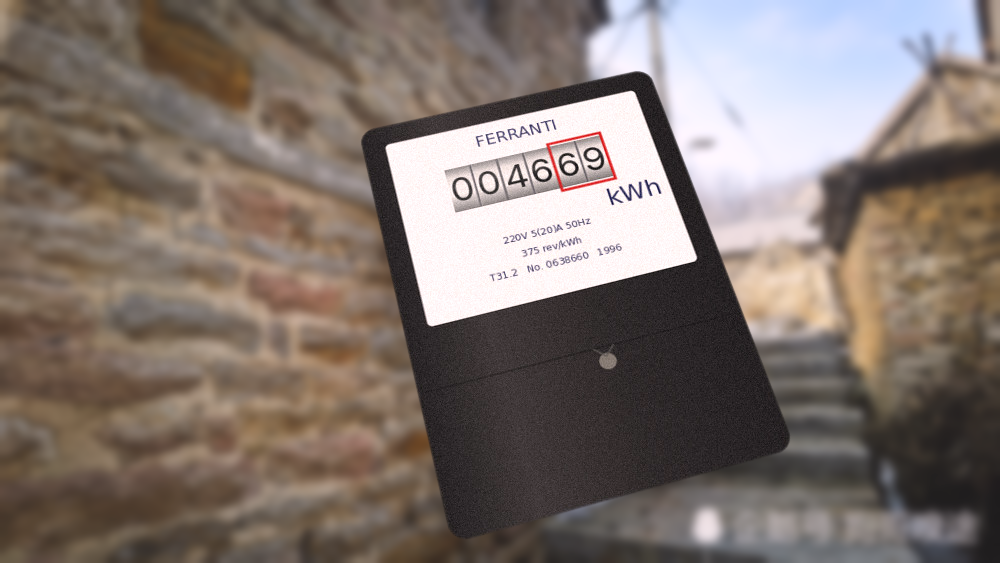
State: 46.69 kWh
